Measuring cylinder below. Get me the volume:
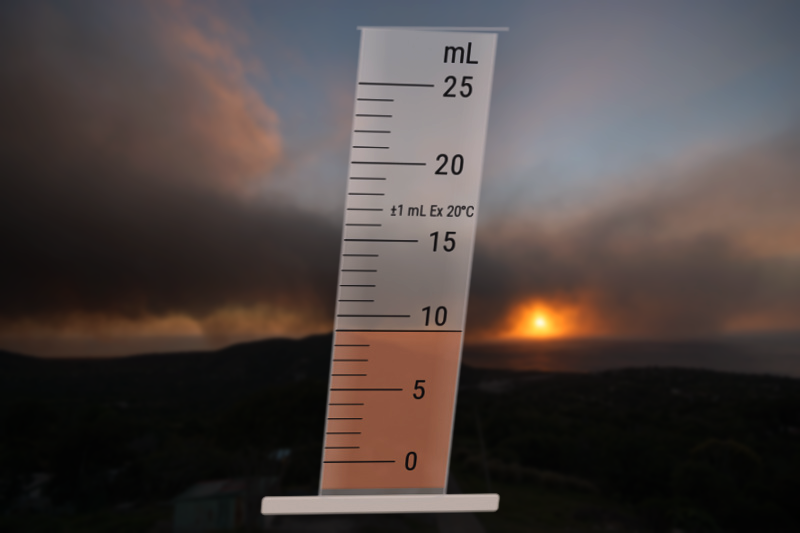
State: 9 mL
